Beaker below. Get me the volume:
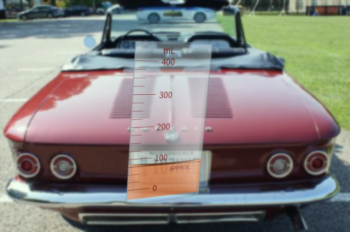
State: 75 mL
